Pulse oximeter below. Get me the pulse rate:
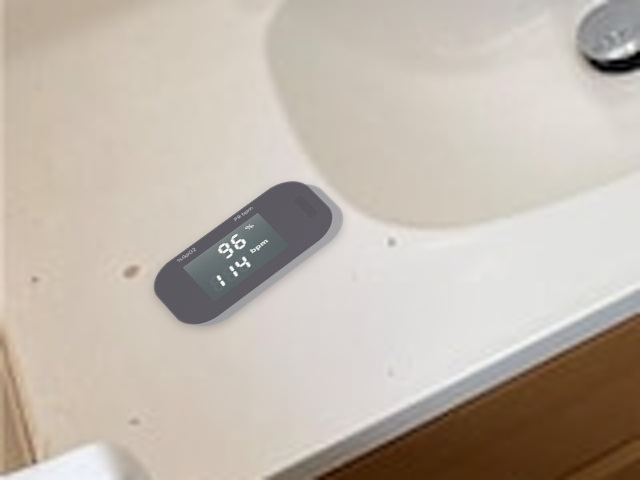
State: 114 bpm
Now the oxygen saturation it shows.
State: 96 %
